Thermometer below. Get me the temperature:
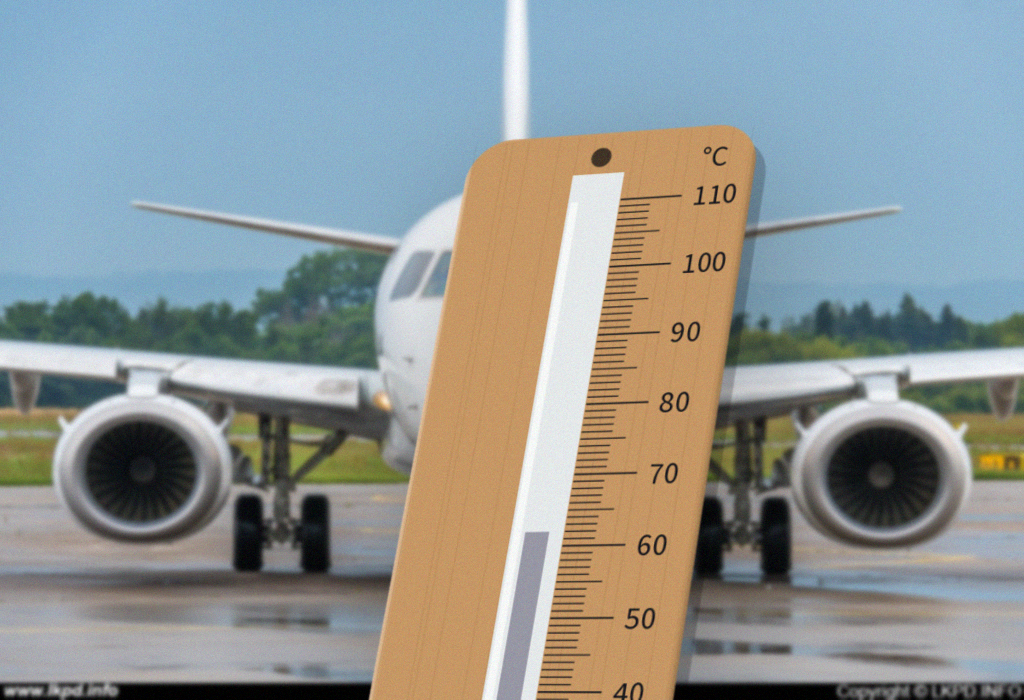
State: 62 °C
